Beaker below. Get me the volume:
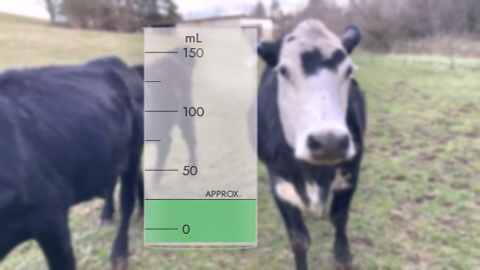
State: 25 mL
